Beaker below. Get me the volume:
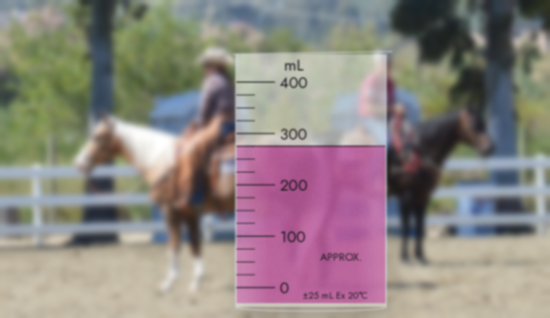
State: 275 mL
